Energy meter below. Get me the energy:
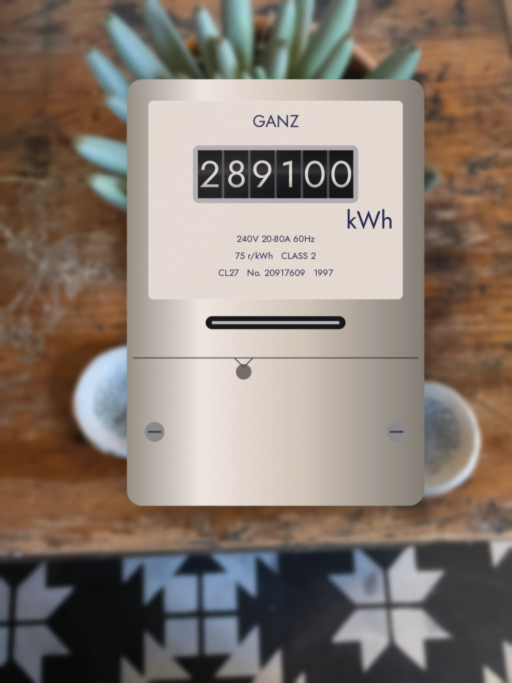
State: 289100 kWh
